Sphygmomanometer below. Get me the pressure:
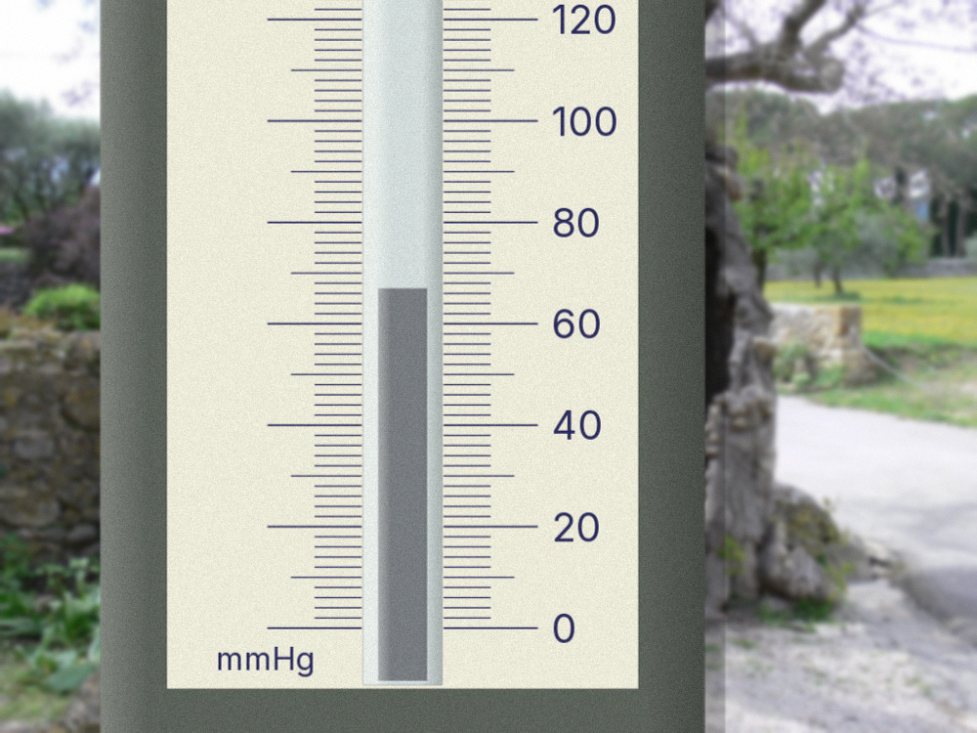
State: 67 mmHg
